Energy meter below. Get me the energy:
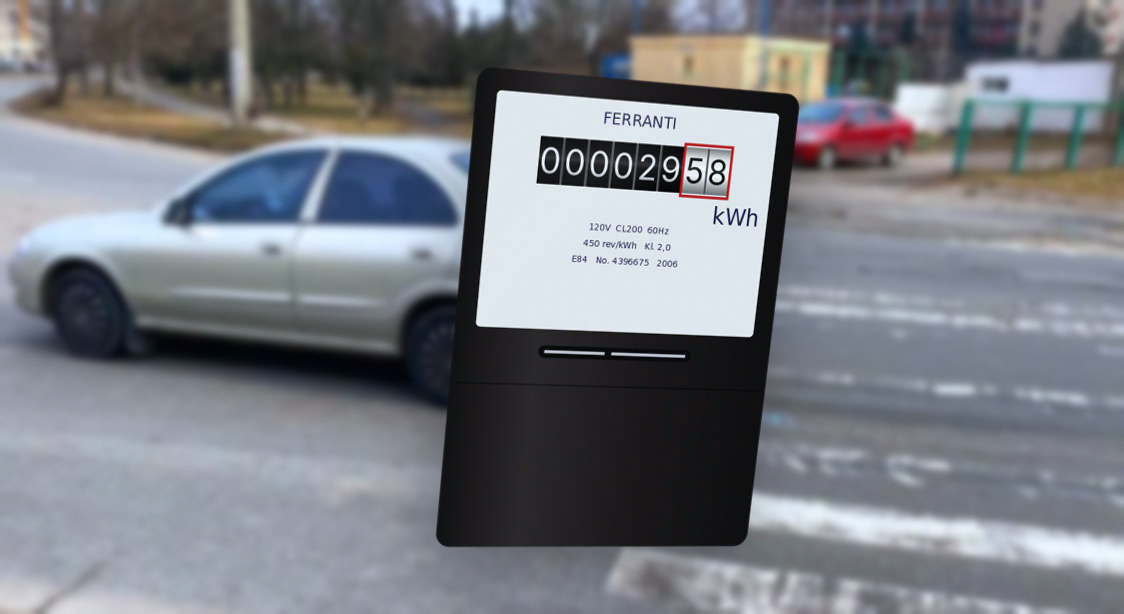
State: 29.58 kWh
